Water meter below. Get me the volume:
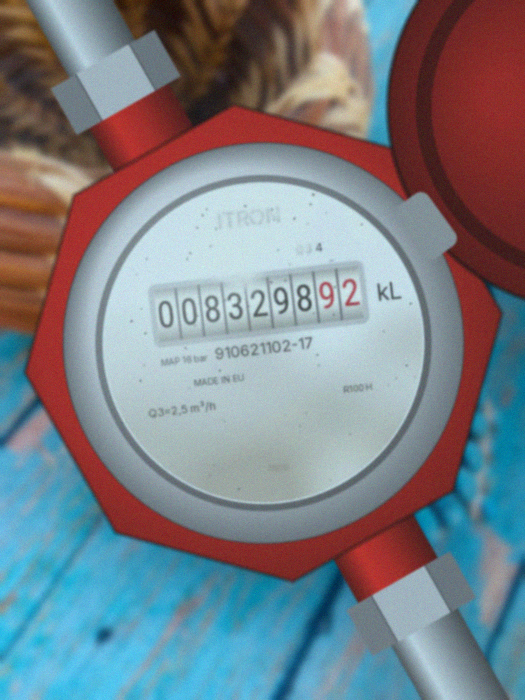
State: 83298.92 kL
